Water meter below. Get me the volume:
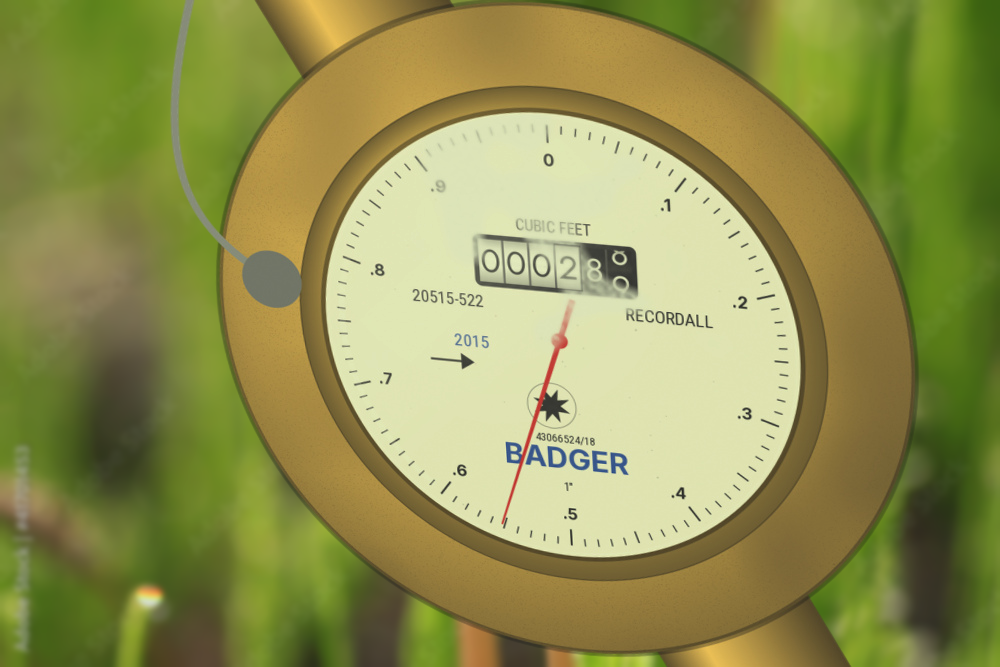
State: 288.55 ft³
